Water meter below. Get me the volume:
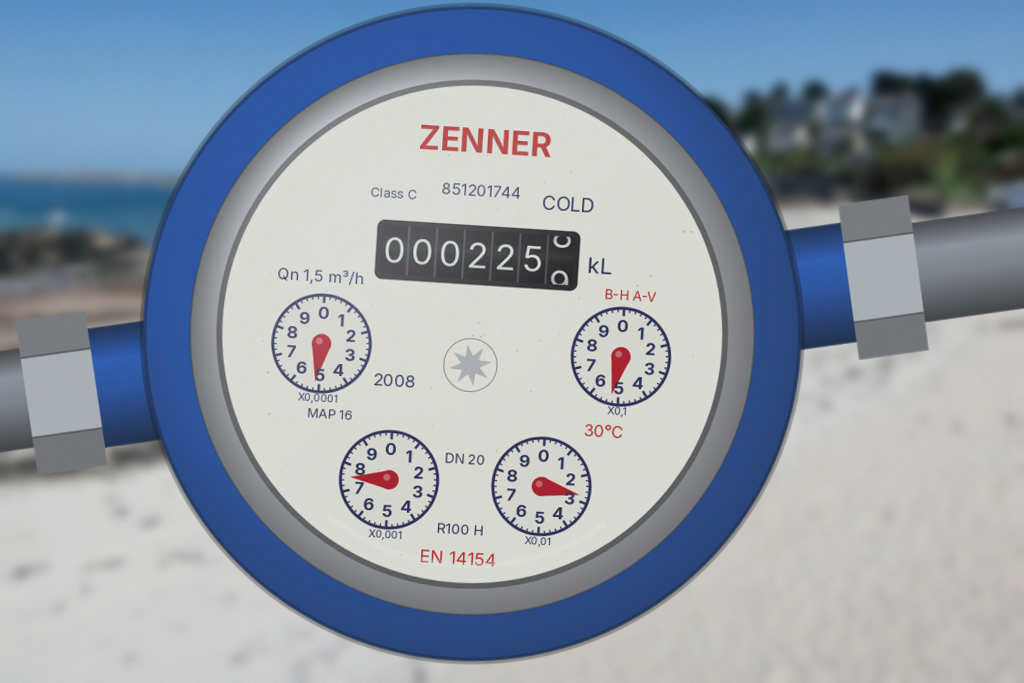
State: 2258.5275 kL
